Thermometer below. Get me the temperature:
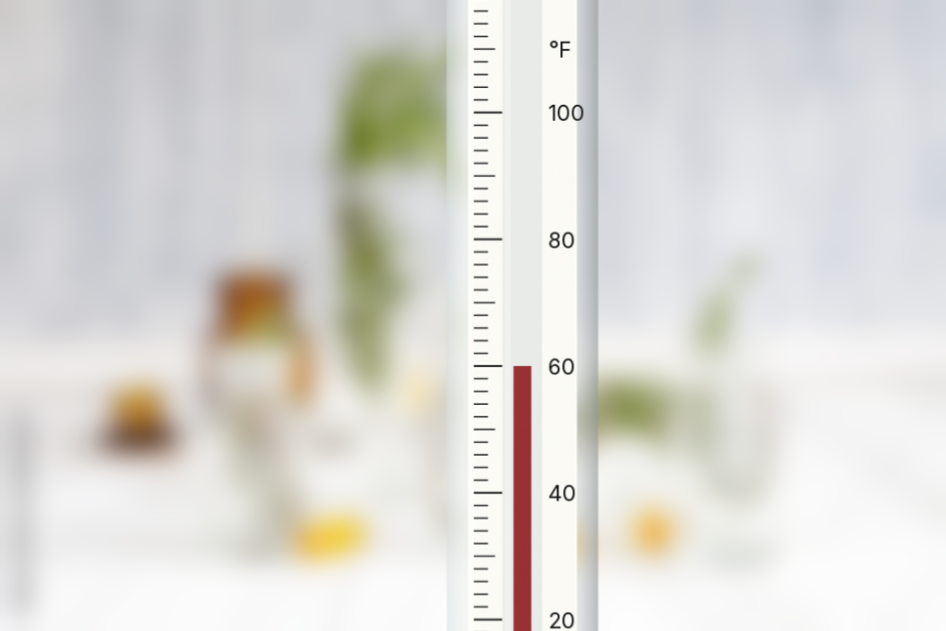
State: 60 °F
